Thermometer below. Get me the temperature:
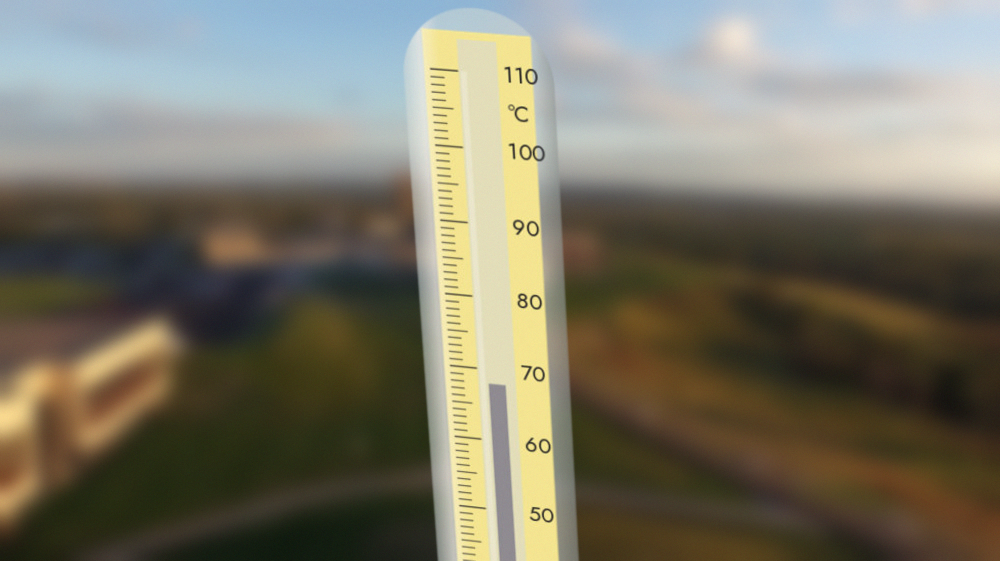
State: 68 °C
